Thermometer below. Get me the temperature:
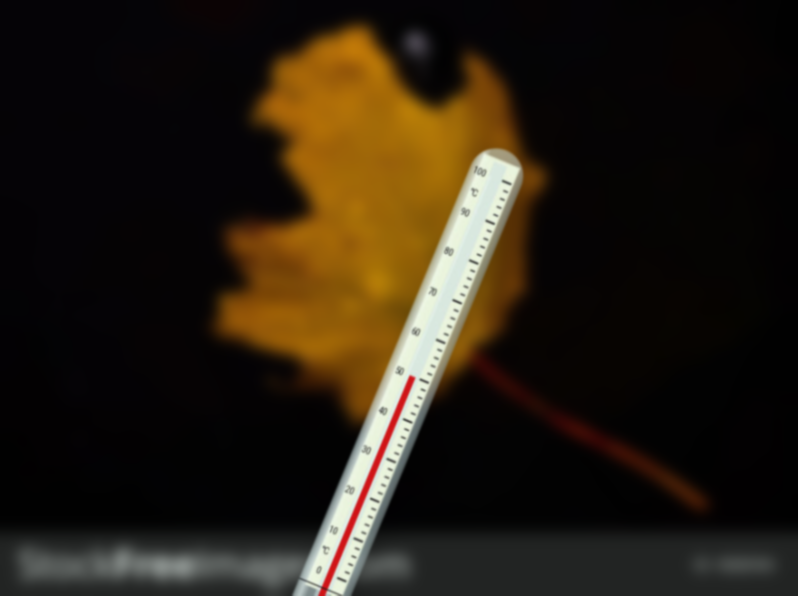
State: 50 °C
